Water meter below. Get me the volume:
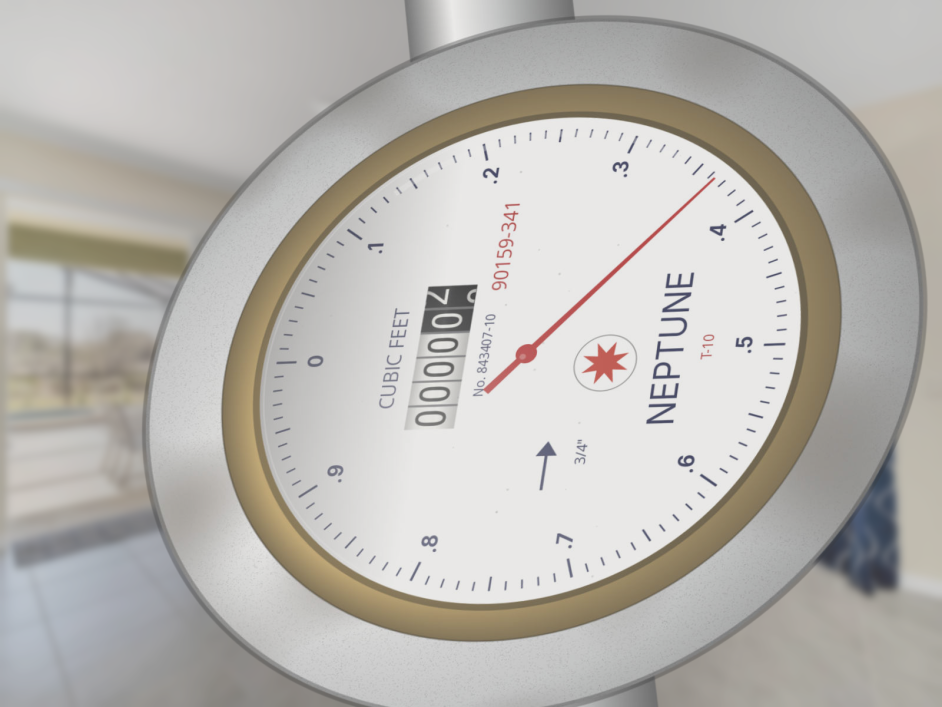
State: 2.36 ft³
